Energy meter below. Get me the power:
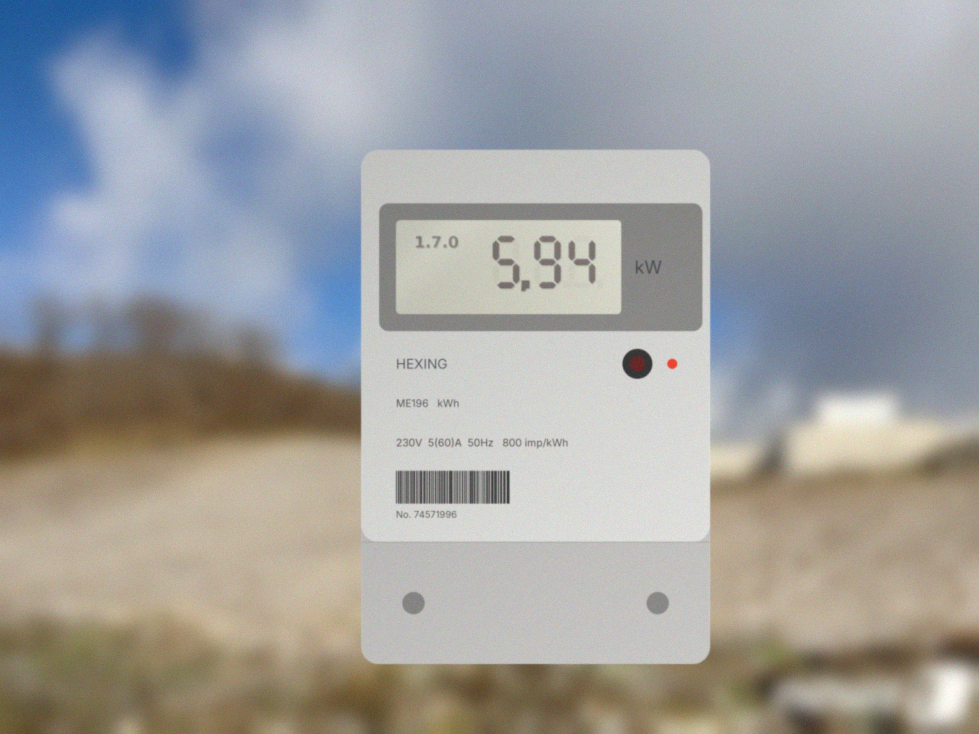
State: 5.94 kW
